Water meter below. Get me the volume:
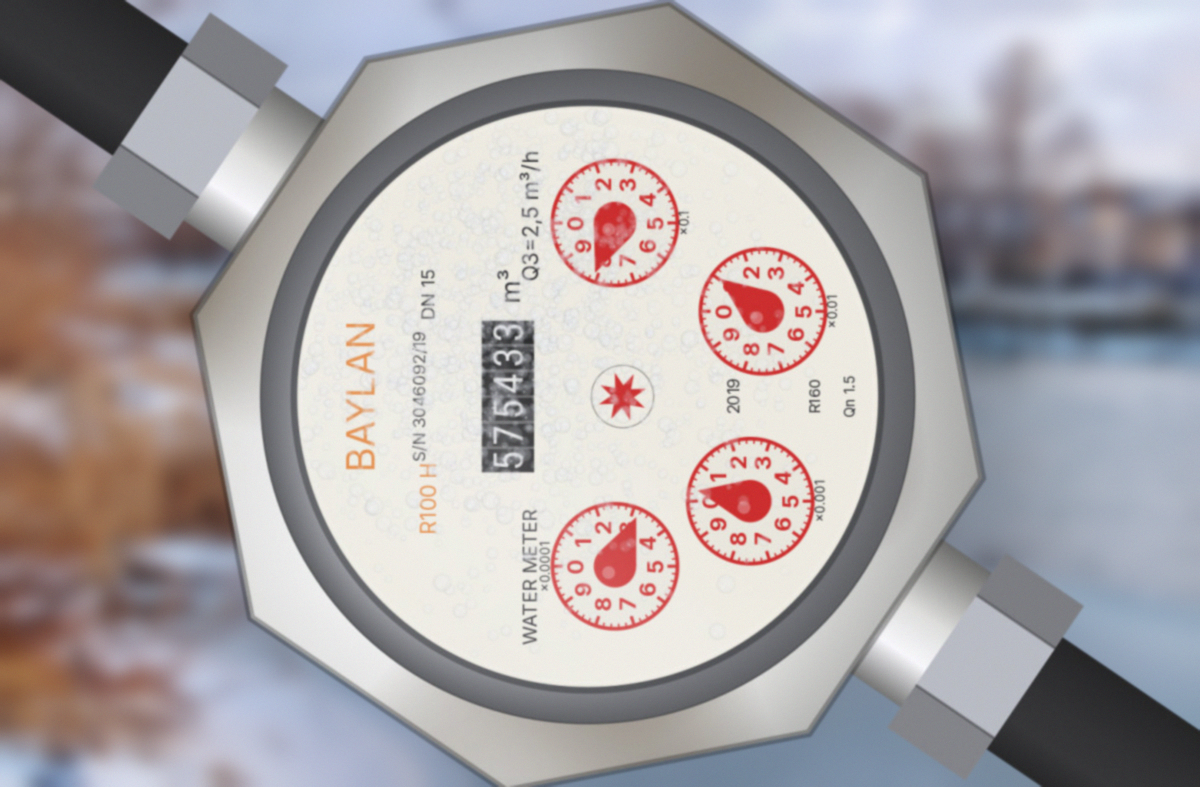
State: 575433.8103 m³
